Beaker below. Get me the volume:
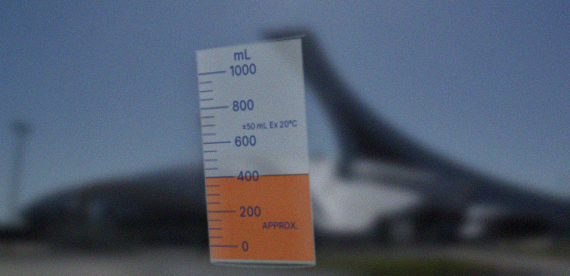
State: 400 mL
